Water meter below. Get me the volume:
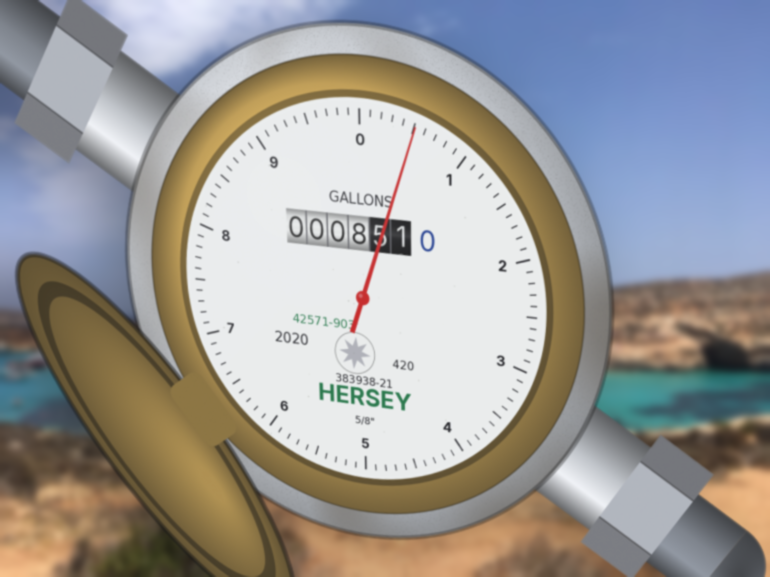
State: 8510.5 gal
